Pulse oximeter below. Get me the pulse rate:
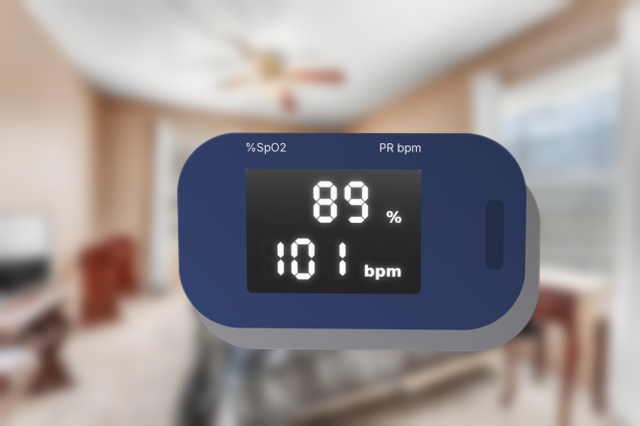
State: 101 bpm
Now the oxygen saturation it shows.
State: 89 %
